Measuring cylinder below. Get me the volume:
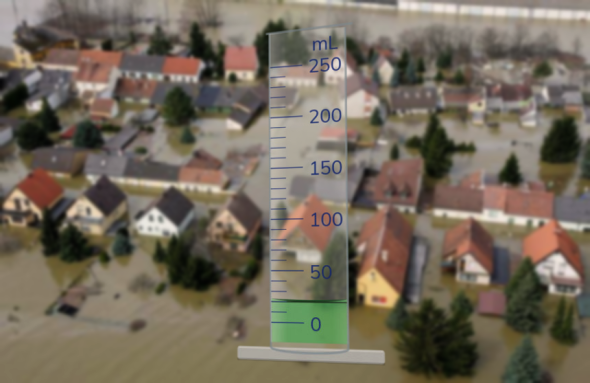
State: 20 mL
